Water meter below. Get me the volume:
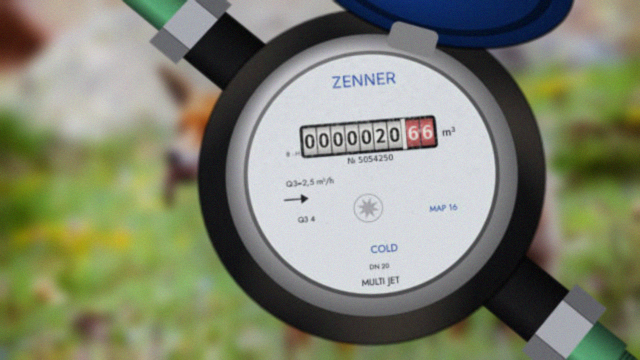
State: 20.66 m³
